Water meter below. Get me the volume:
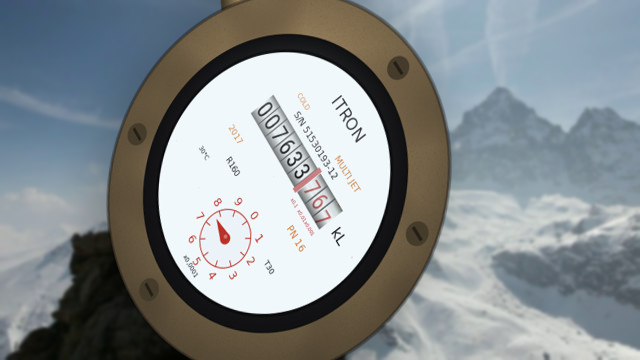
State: 7633.7667 kL
